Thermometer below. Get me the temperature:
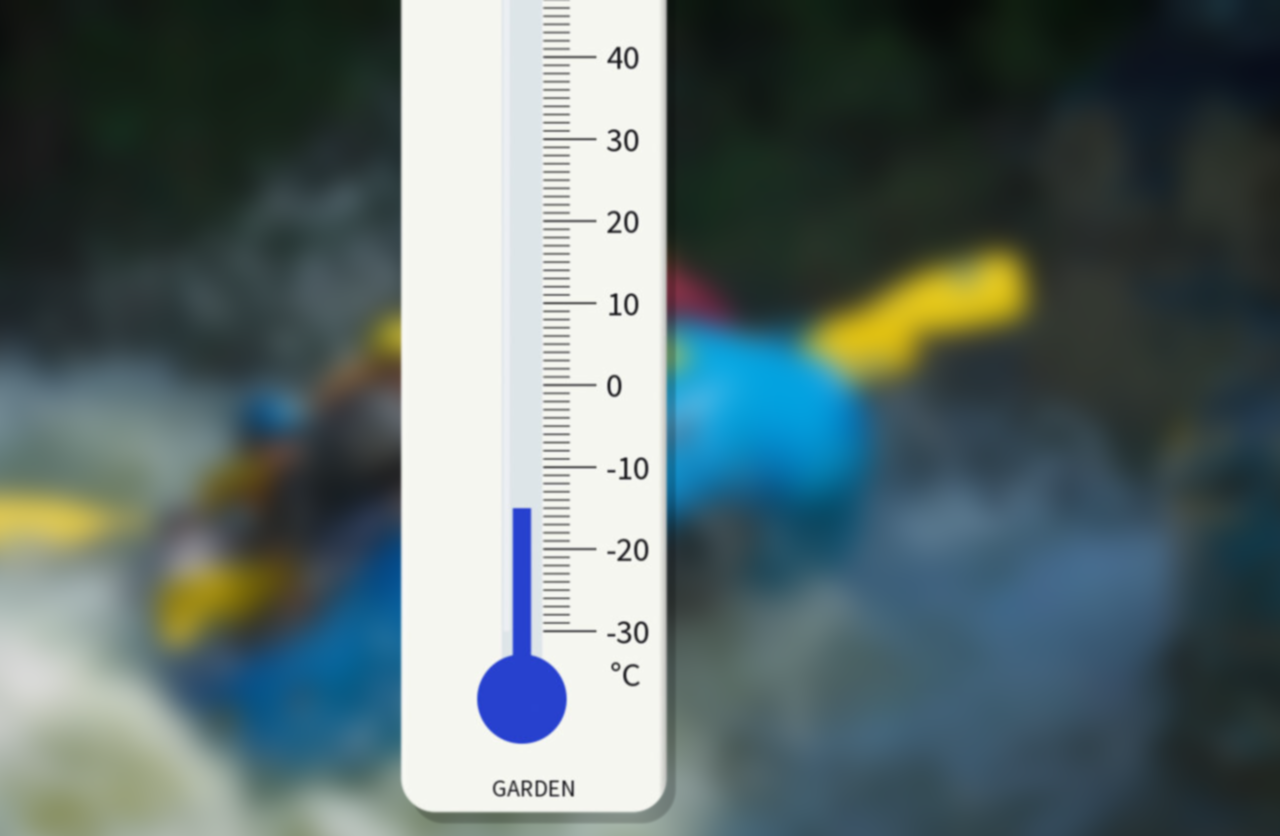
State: -15 °C
